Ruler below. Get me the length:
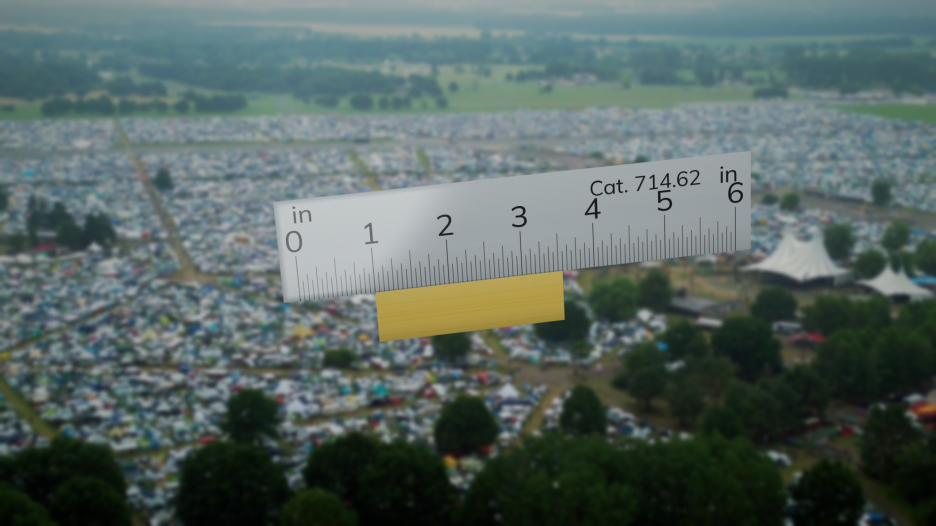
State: 2.5625 in
